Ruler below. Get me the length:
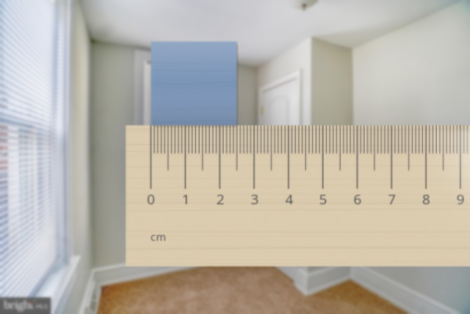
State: 2.5 cm
